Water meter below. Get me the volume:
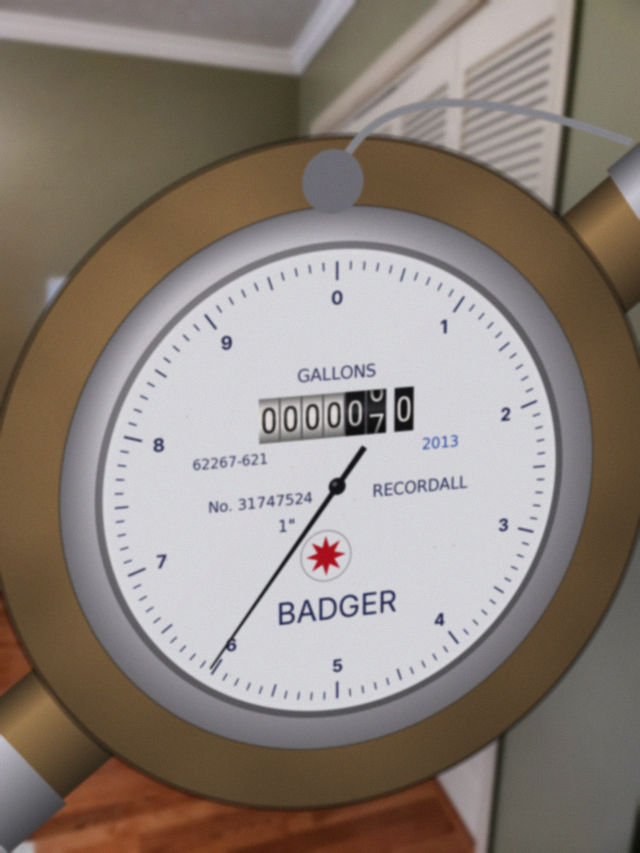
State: 66.0 gal
